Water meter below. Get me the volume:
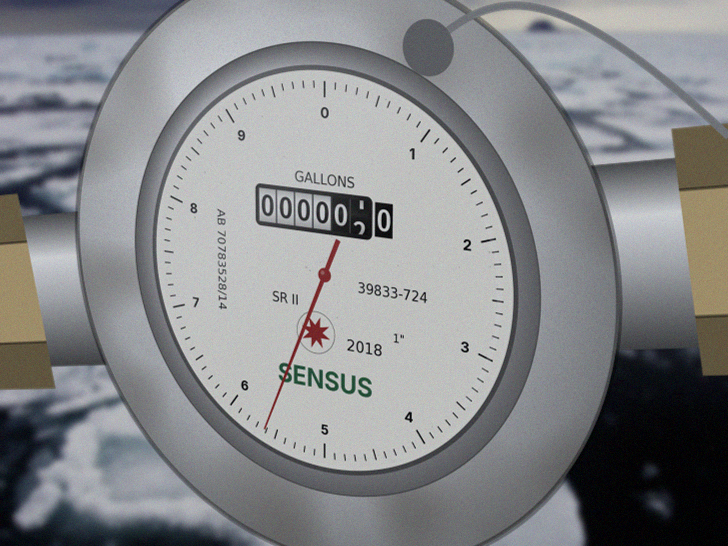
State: 15.6 gal
